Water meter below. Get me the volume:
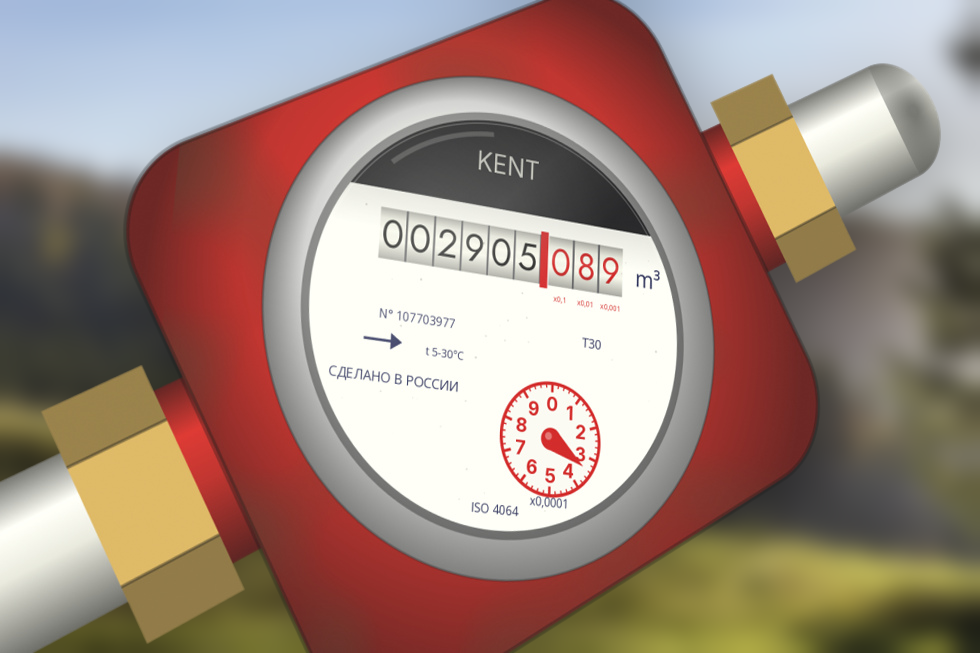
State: 2905.0893 m³
